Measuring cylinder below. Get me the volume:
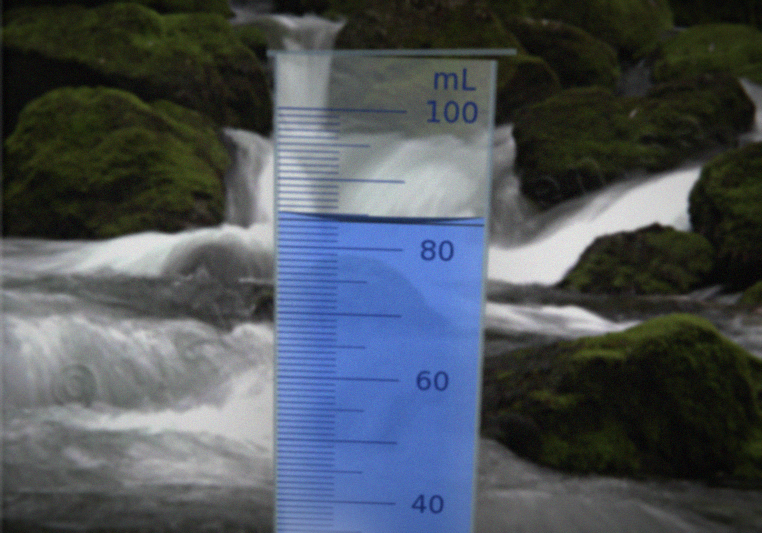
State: 84 mL
